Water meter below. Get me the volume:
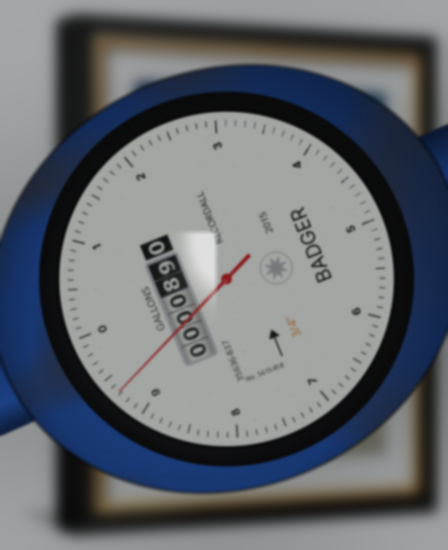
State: 889.3 gal
